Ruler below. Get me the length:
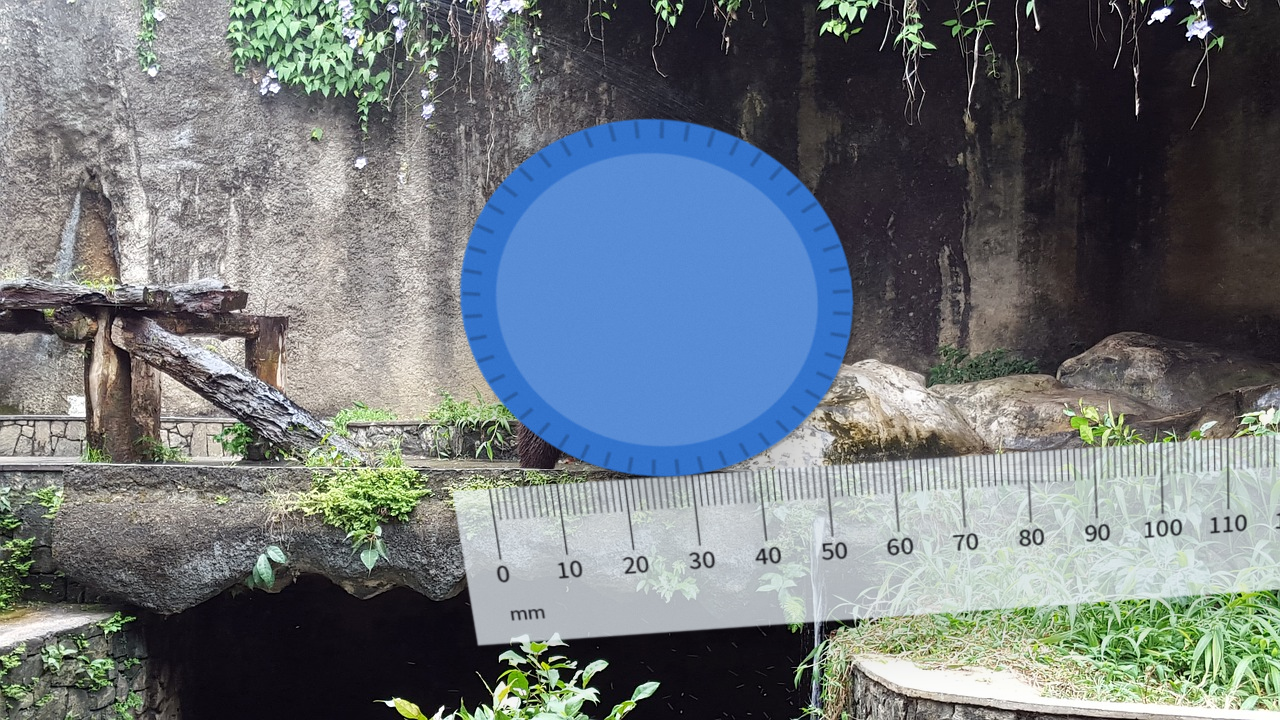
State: 56 mm
